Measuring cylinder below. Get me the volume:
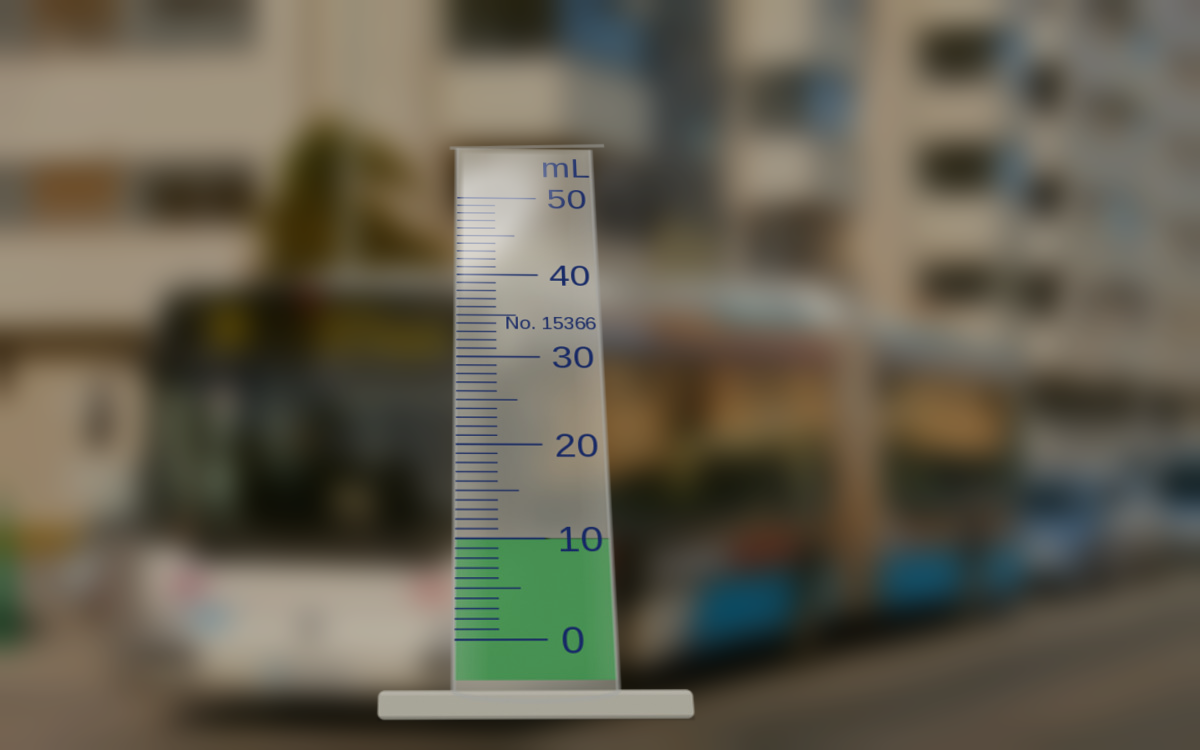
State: 10 mL
